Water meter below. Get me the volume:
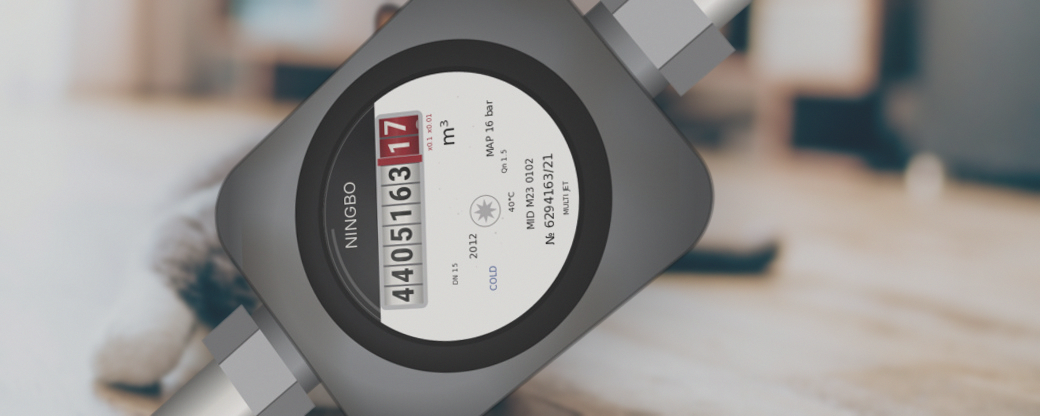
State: 4405163.17 m³
